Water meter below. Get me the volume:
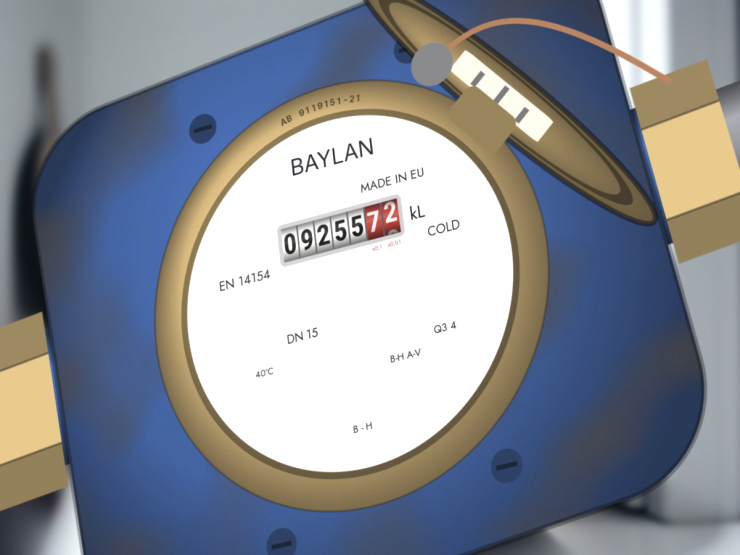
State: 9255.72 kL
